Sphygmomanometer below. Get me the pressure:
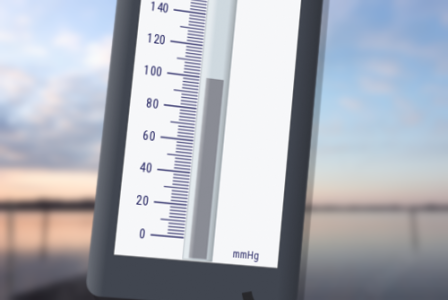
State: 100 mmHg
